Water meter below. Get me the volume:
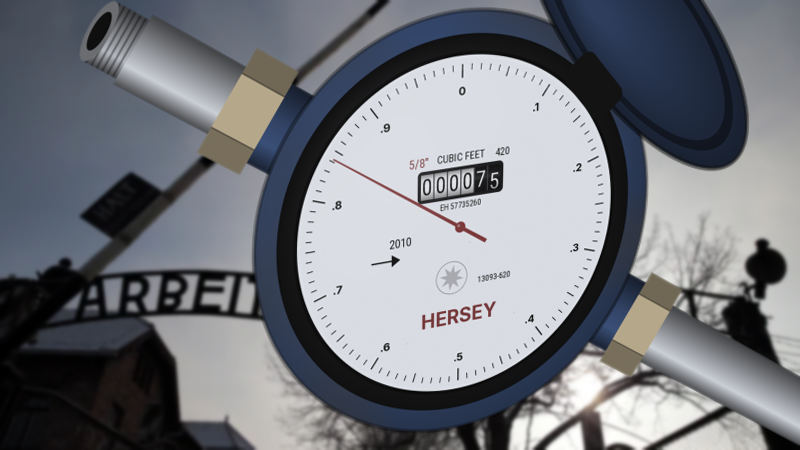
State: 74.84 ft³
